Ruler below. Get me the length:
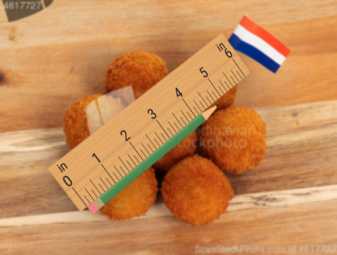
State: 4.875 in
